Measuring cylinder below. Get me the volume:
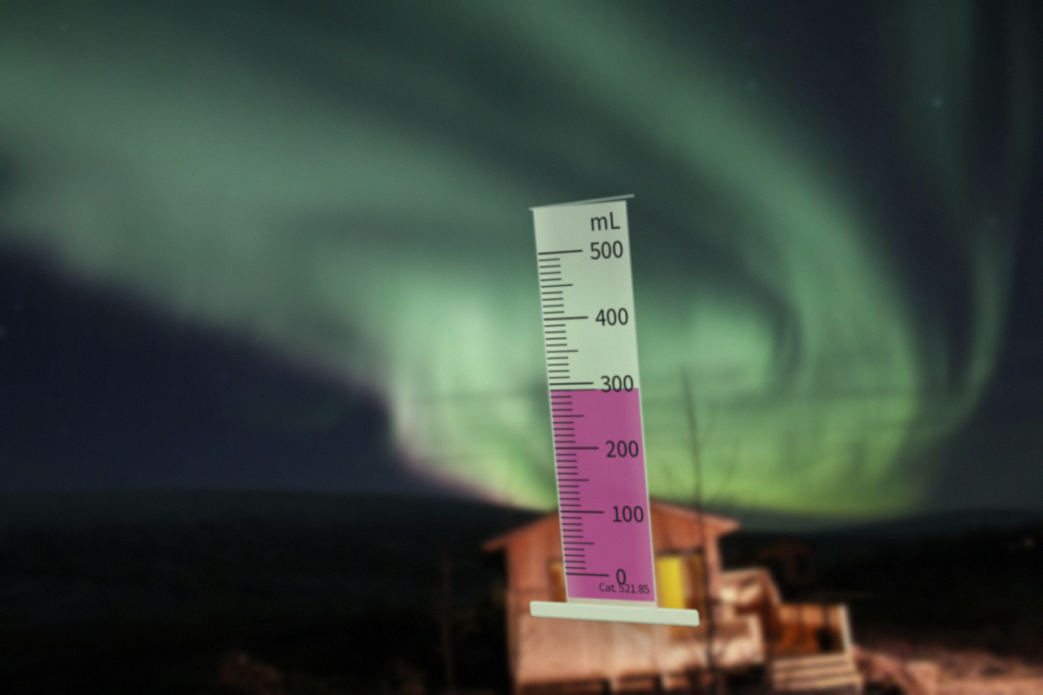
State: 290 mL
